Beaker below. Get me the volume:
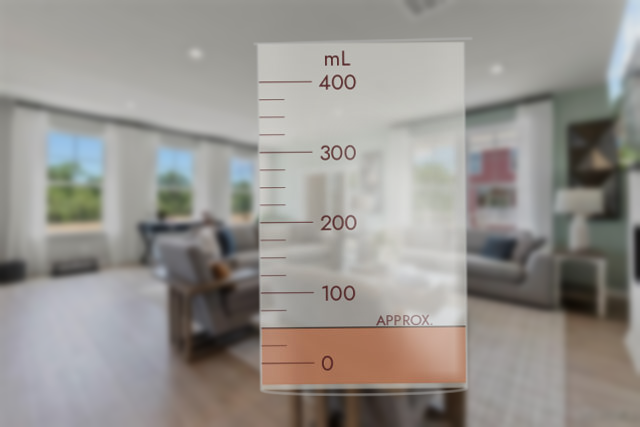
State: 50 mL
